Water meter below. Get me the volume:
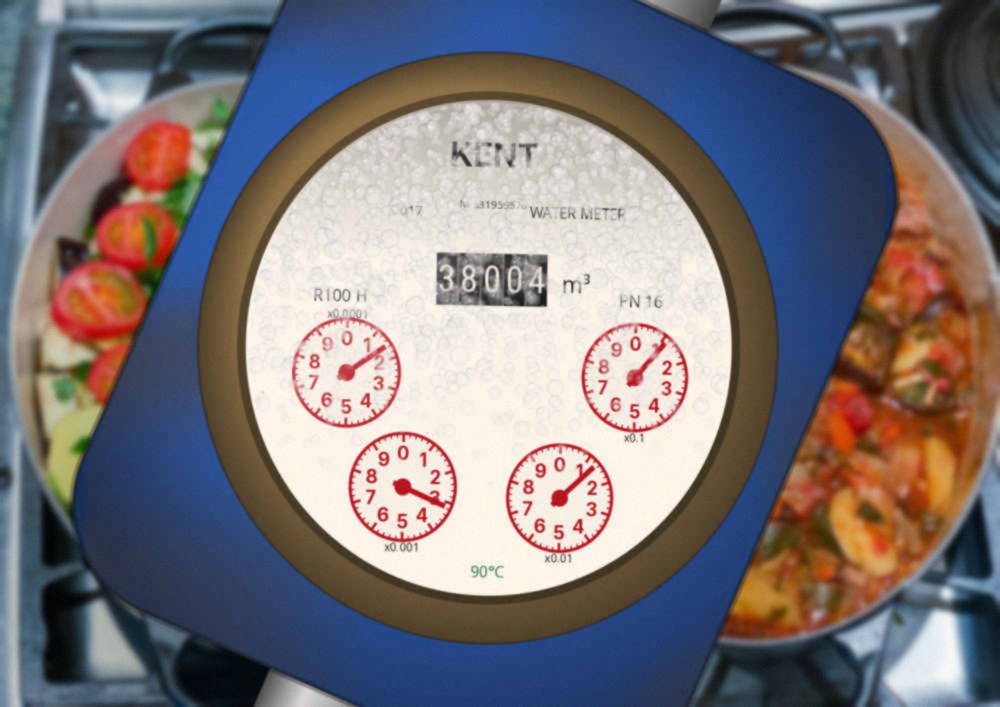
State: 38004.1131 m³
